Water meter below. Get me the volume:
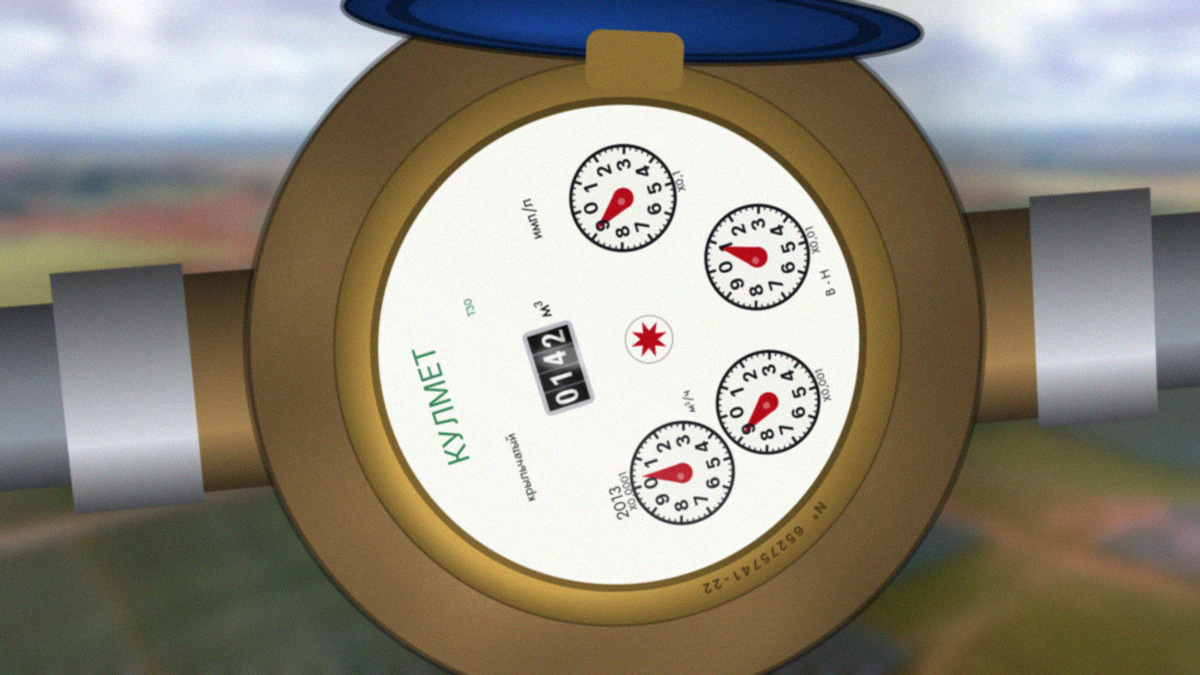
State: 141.9090 m³
